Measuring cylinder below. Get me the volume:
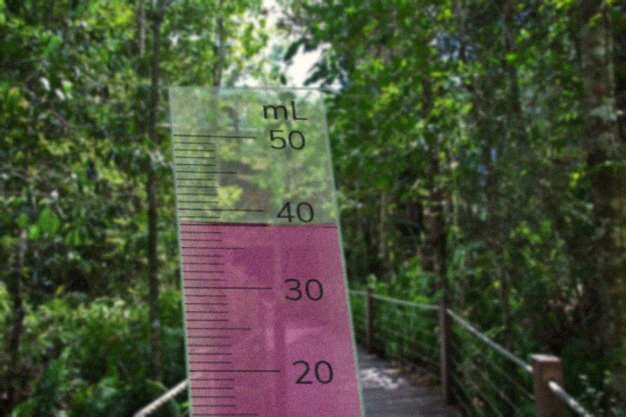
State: 38 mL
